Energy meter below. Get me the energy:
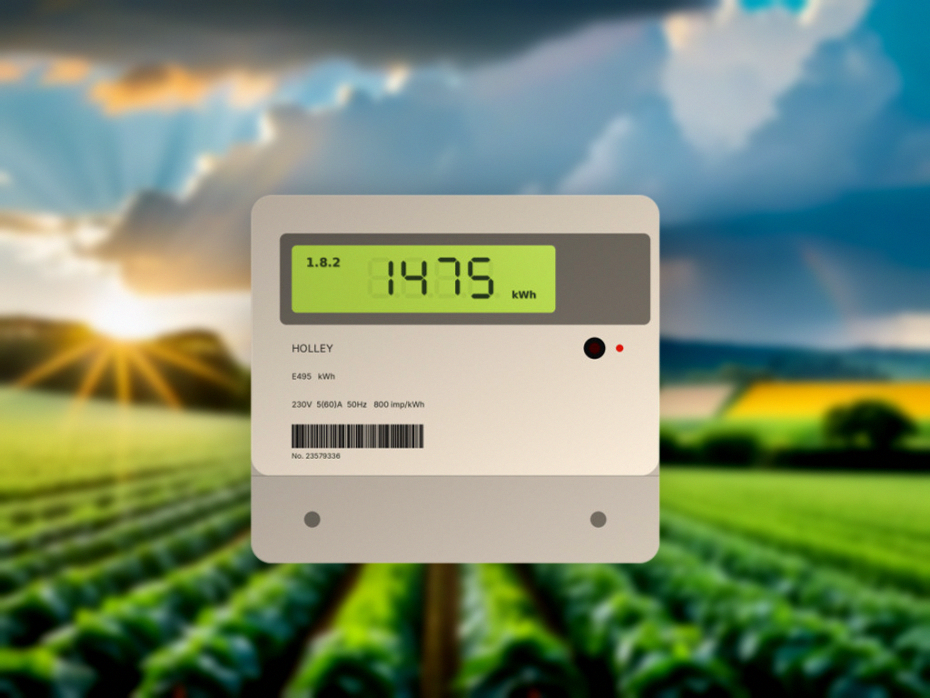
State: 1475 kWh
